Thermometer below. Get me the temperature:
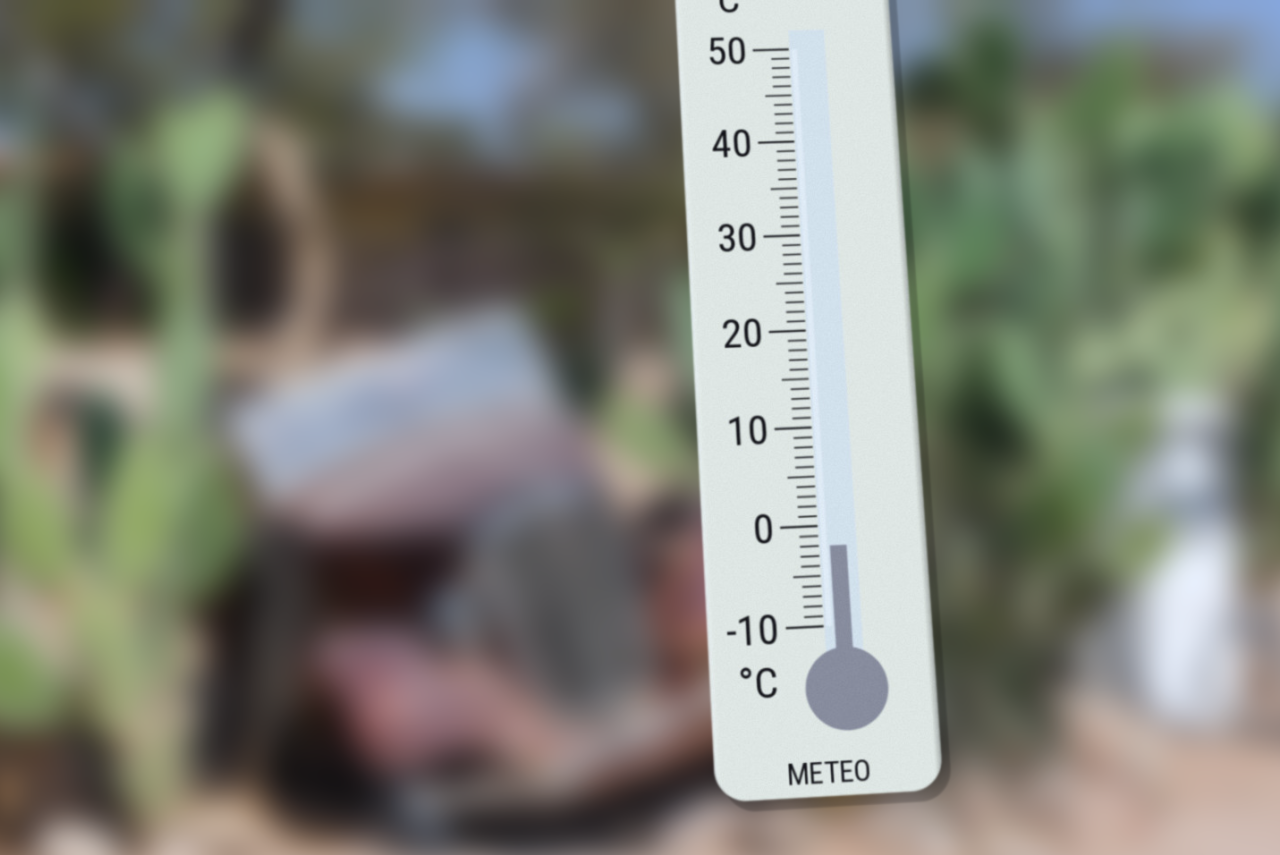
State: -2 °C
